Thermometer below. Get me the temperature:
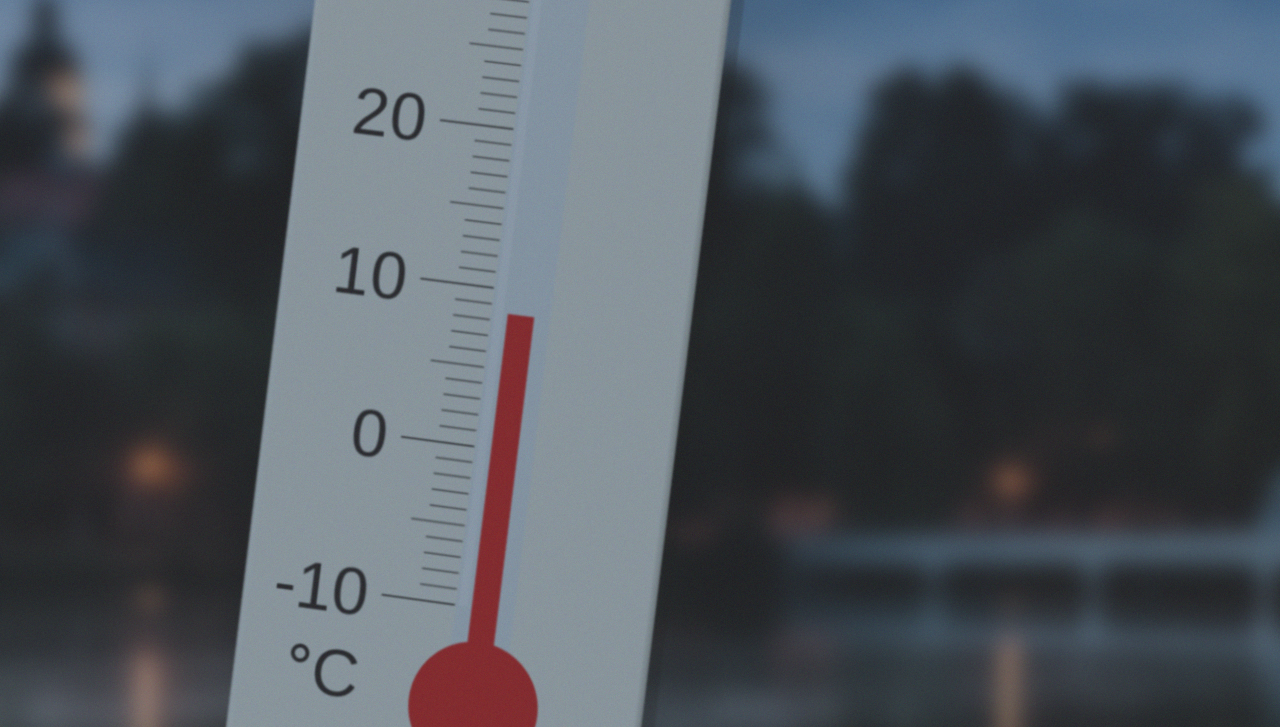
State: 8.5 °C
